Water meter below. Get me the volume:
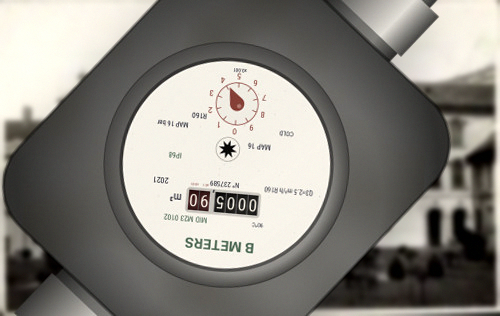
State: 5.904 m³
